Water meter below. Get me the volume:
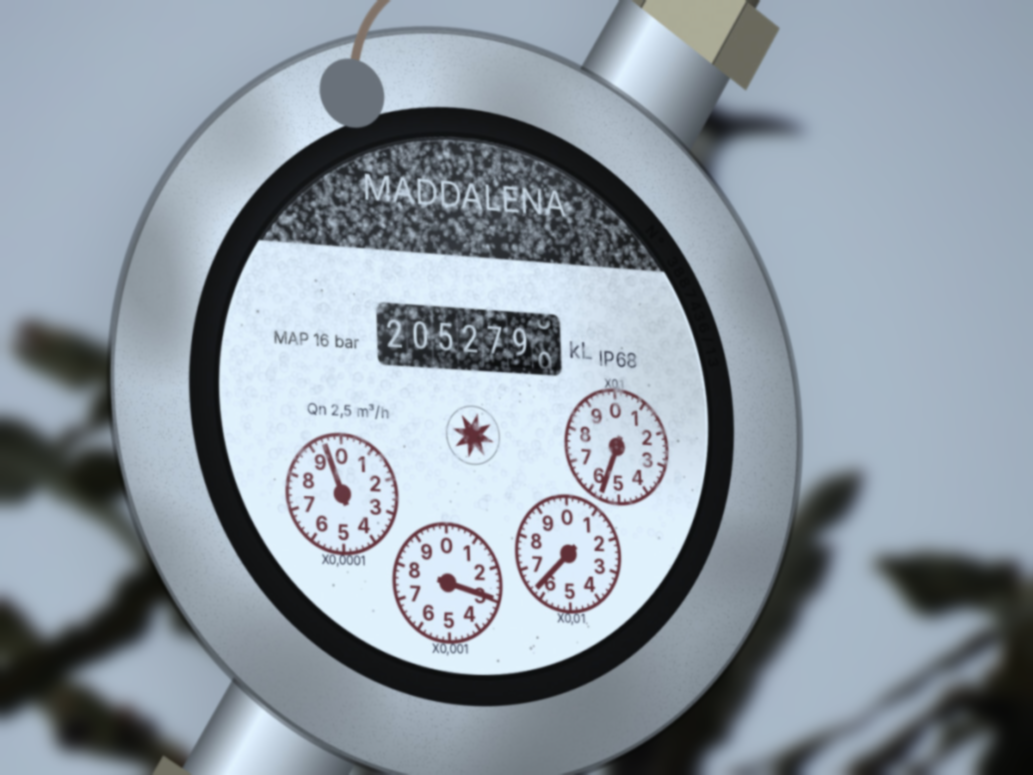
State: 2052798.5629 kL
